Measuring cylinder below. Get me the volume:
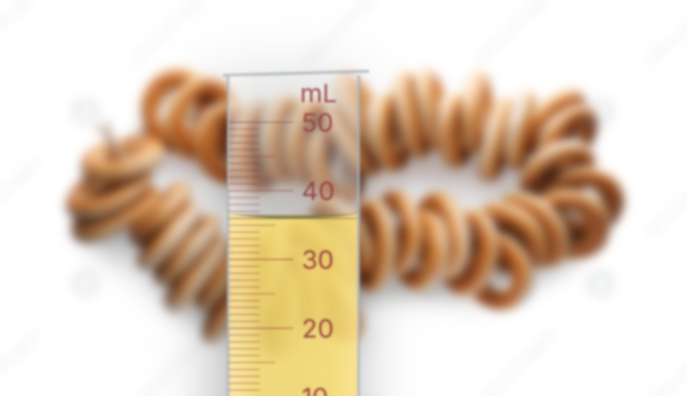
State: 36 mL
